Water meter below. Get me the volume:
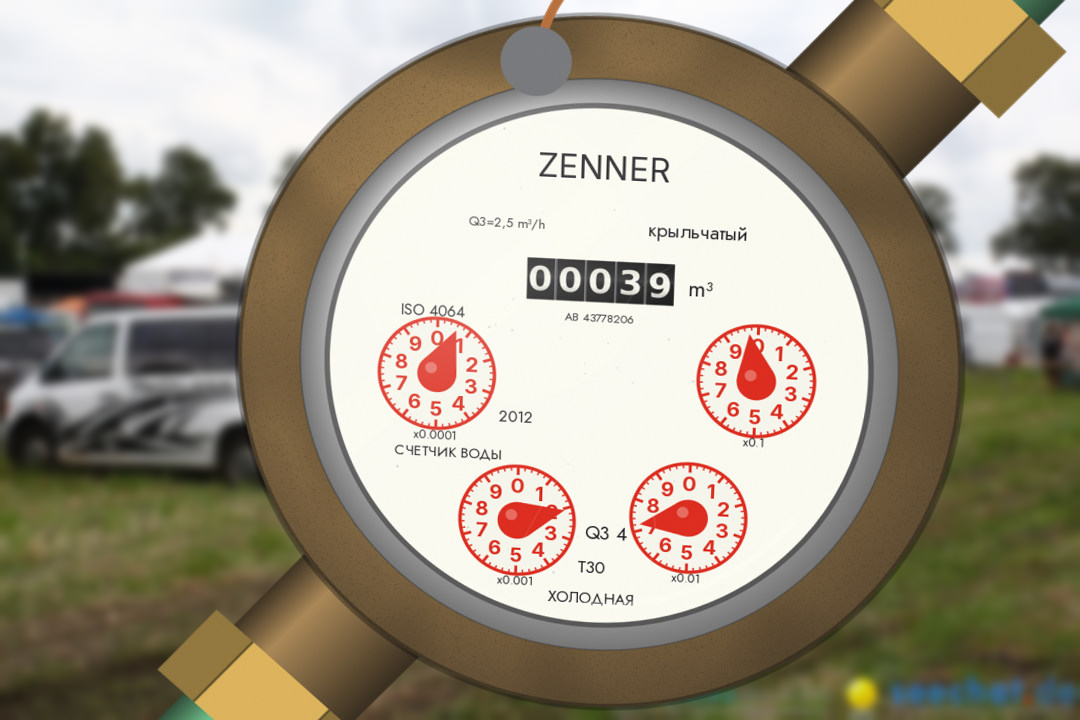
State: 38.9720 m³
